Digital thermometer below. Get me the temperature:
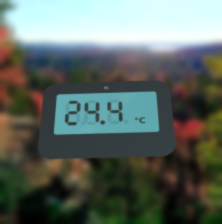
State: 24.4 °C
